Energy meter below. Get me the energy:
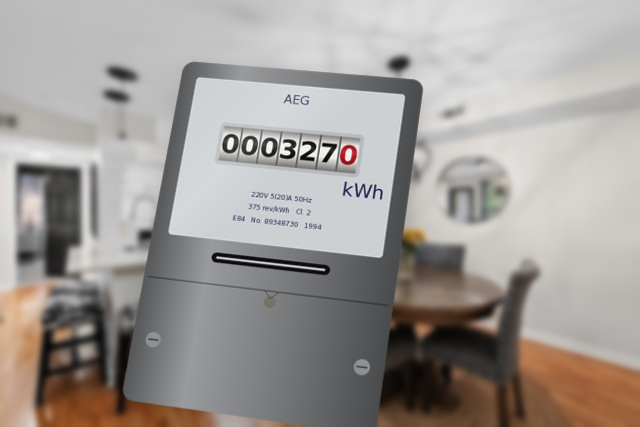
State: 327.0 kWh
